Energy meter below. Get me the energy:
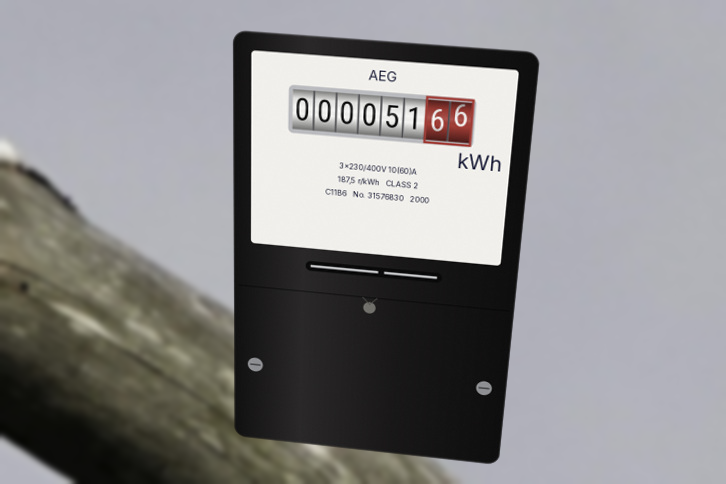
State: 51.66 kWh
